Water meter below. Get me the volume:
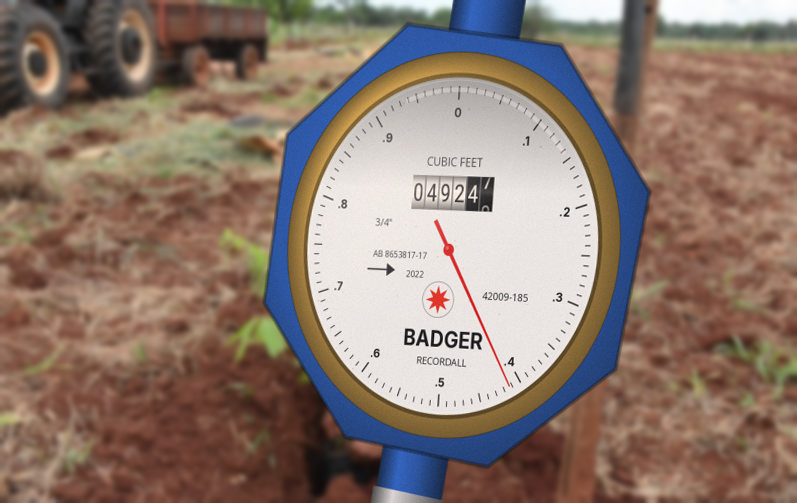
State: 49247.41 ft³
